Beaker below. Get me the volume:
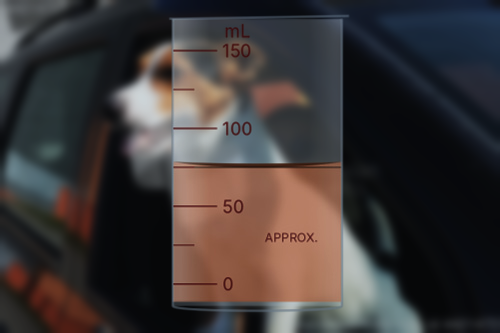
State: 75 mL
